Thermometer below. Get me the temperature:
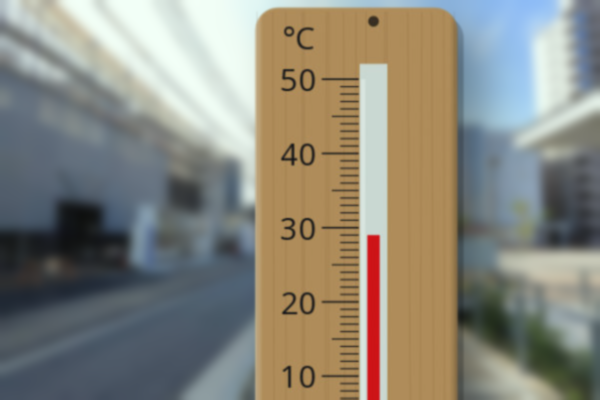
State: 29 °C
